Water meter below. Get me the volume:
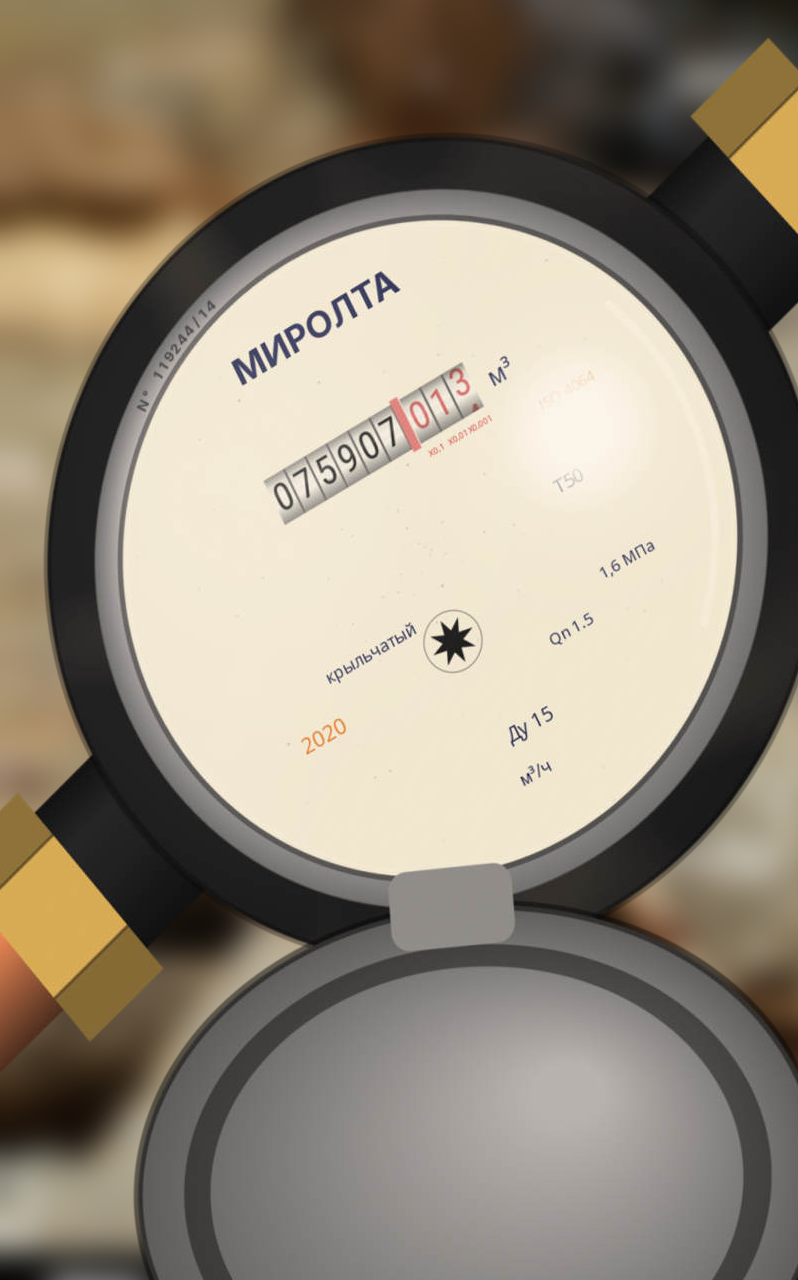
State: 75907.013 m³
